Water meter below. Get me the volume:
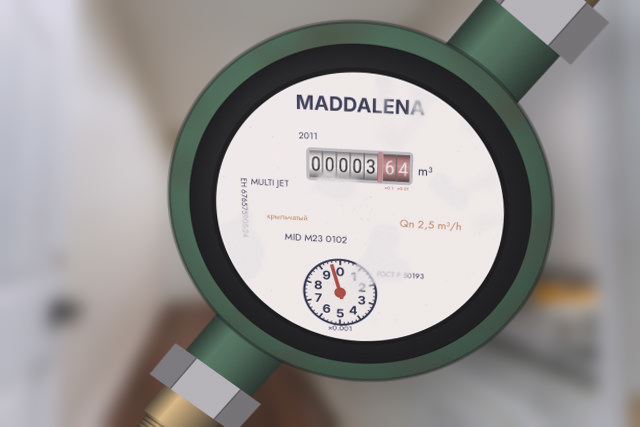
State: 3.639 m³
